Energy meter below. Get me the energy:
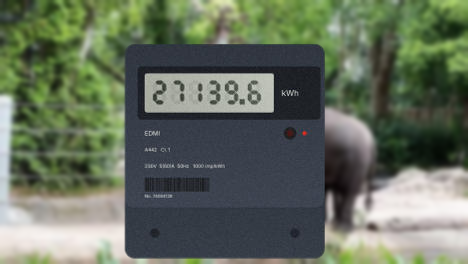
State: 27139.6 kWh
